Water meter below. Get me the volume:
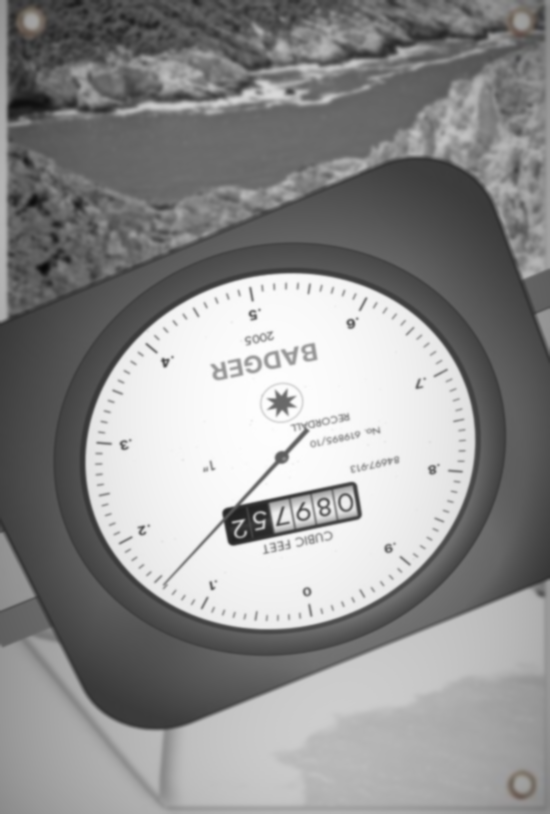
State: 89752.14 ft³
